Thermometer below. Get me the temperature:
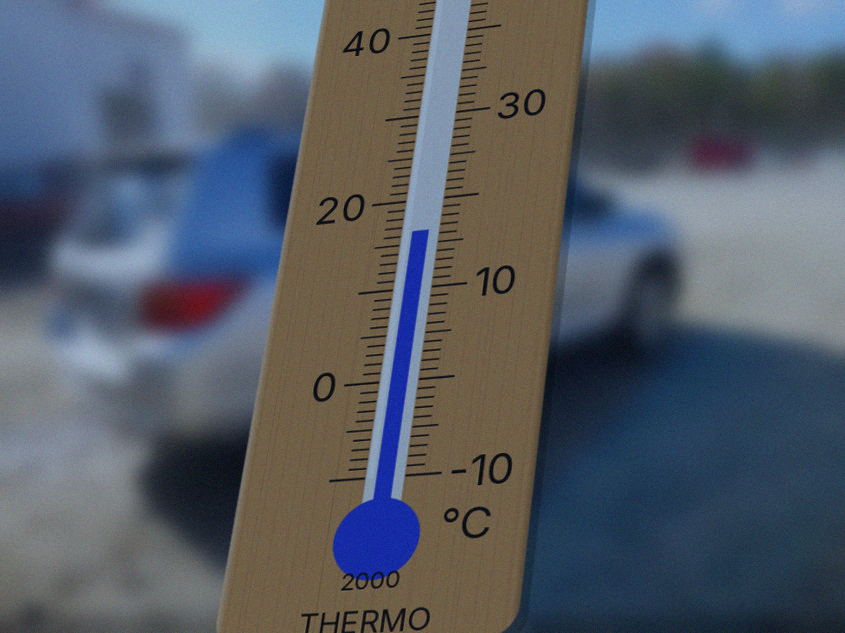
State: 16.5 °C
